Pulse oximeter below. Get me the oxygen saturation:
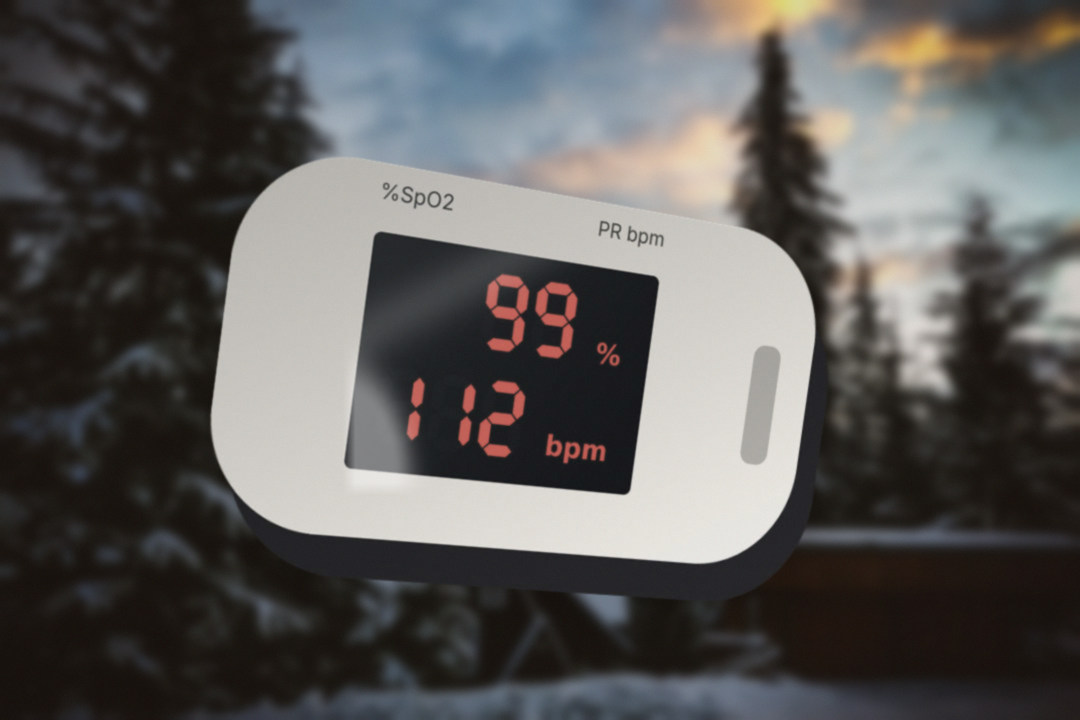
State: 99 %
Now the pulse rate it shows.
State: 112 bpm
